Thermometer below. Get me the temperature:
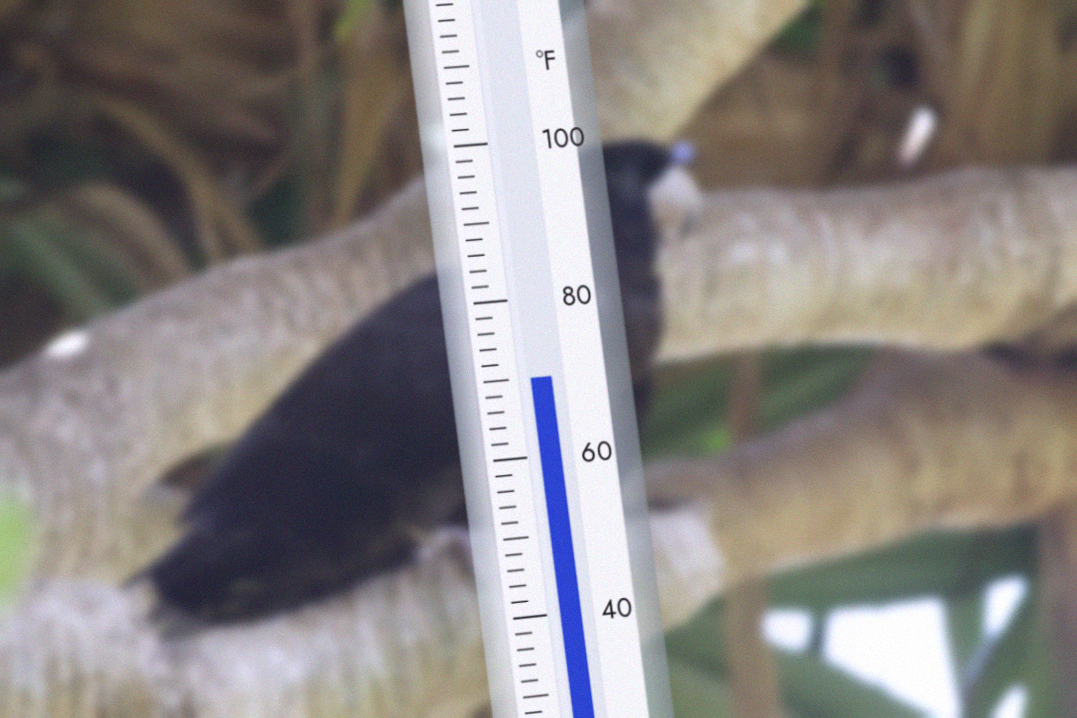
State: 70 °F
